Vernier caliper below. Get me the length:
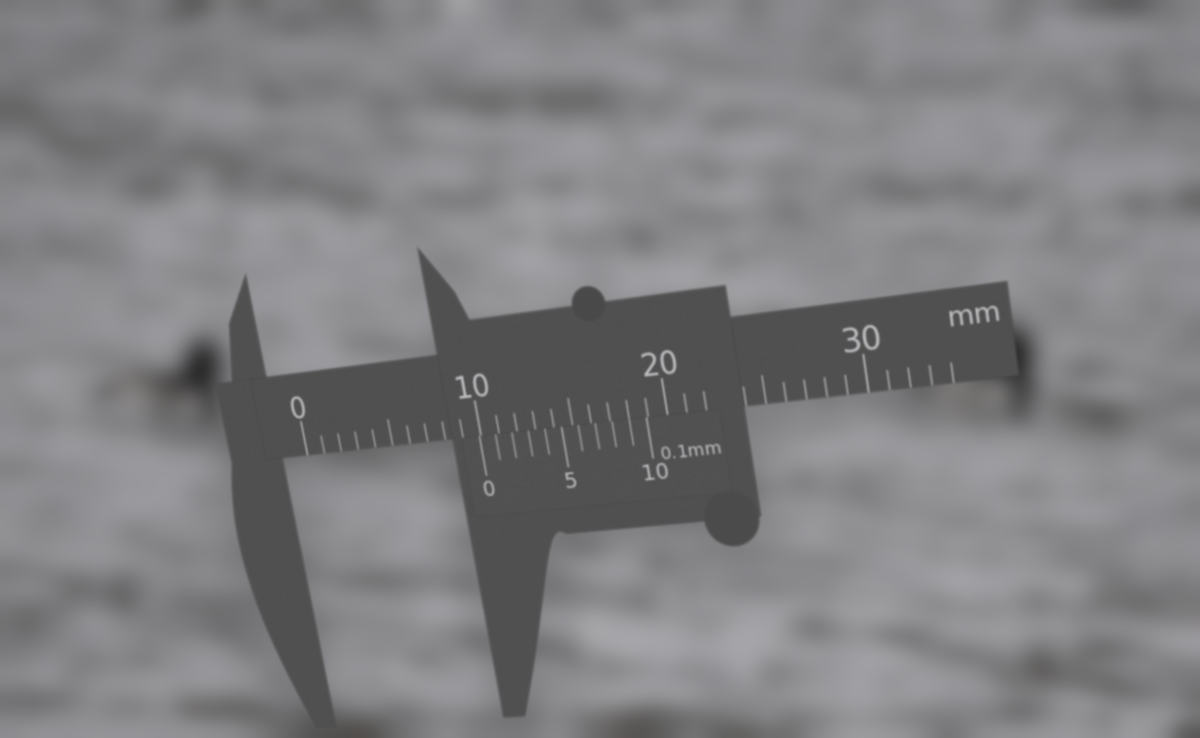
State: 9.9 mm
